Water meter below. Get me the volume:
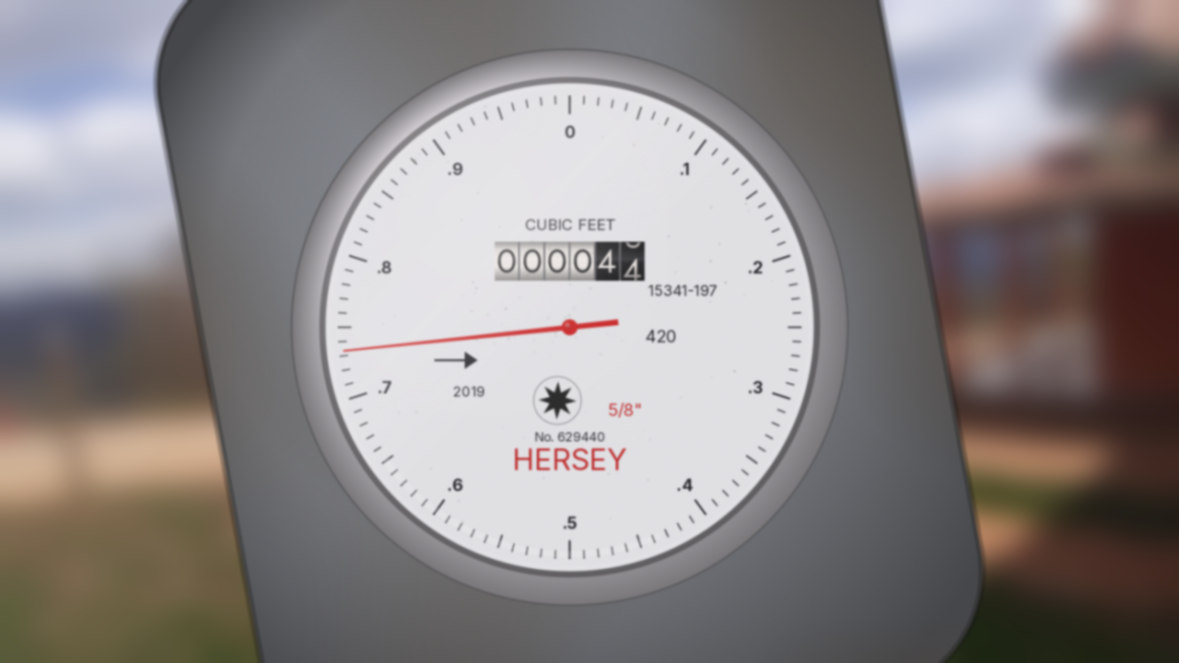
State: 43.73 ft³
